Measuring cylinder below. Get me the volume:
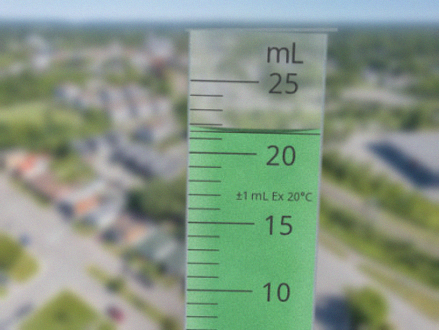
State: 21.5 mL
